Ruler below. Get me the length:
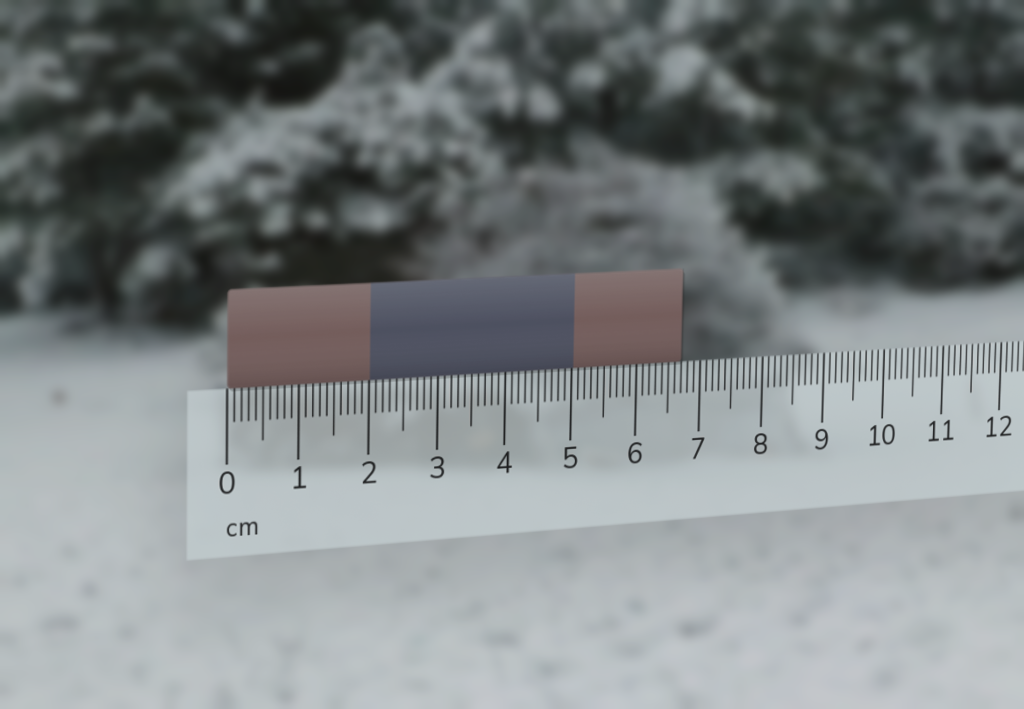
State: 6.7 cm
